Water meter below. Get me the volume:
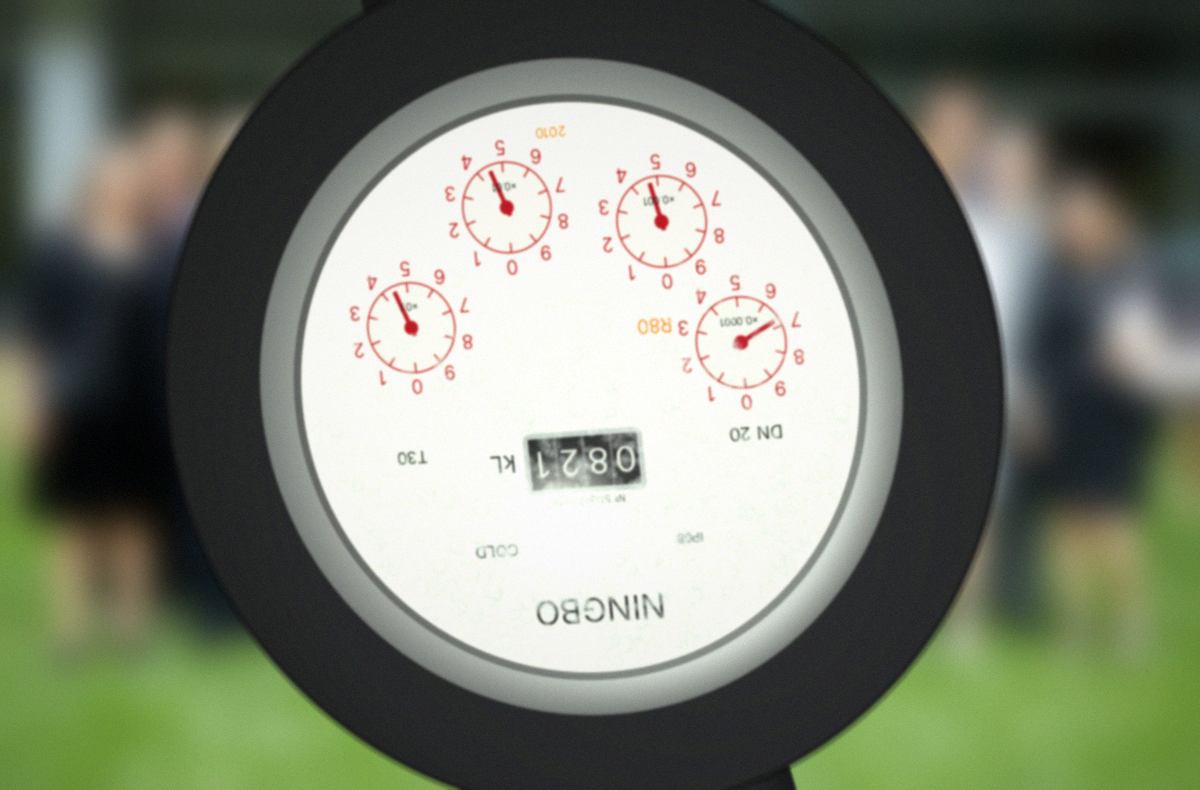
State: 821.4446 kL
